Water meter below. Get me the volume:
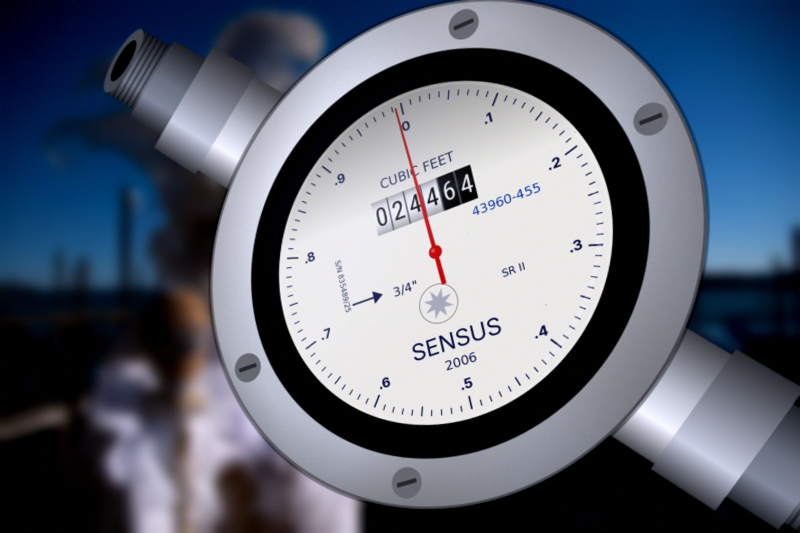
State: 24463.99 ft³
